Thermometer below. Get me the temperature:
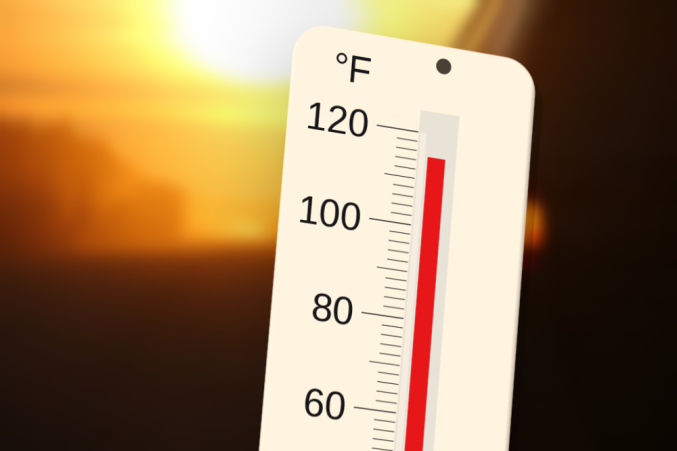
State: 115 °F
